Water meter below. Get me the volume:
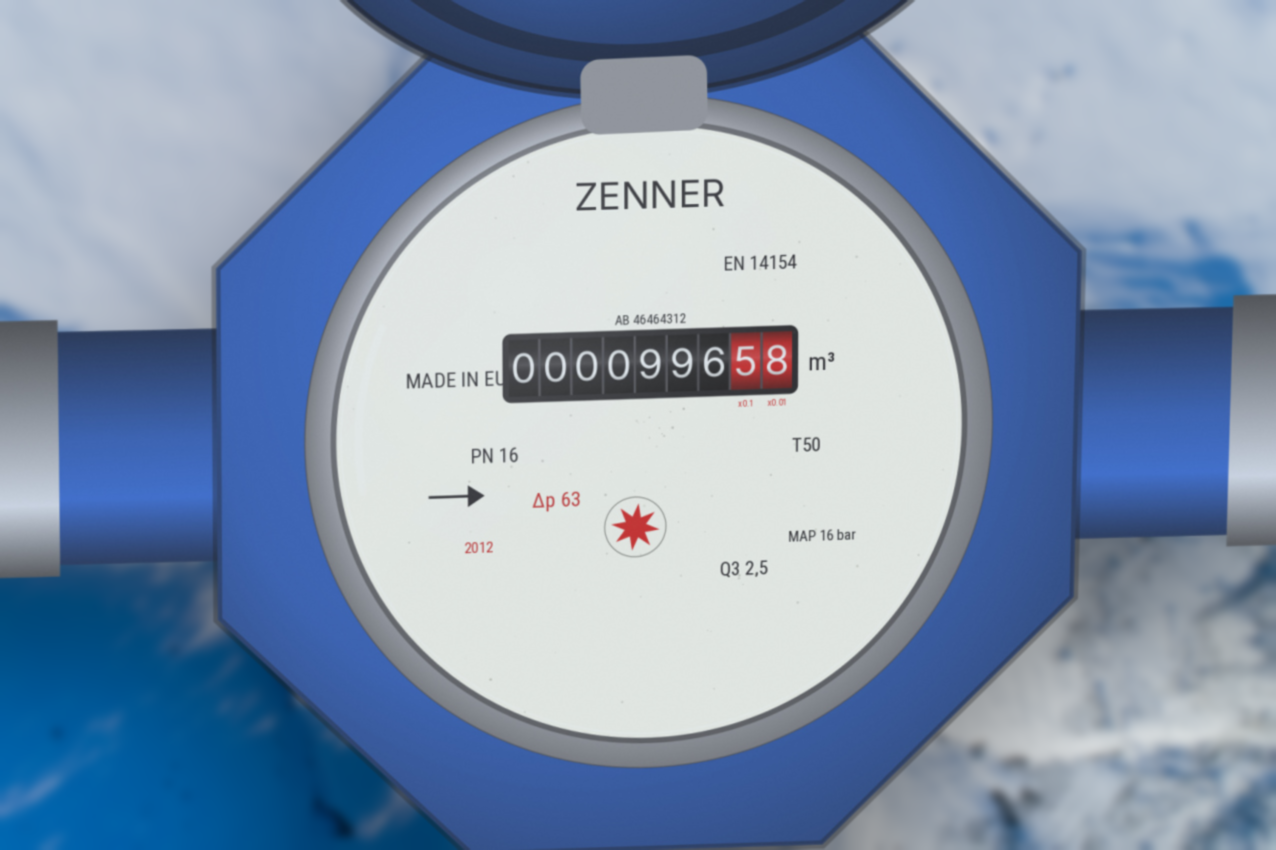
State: 996.58 m³
